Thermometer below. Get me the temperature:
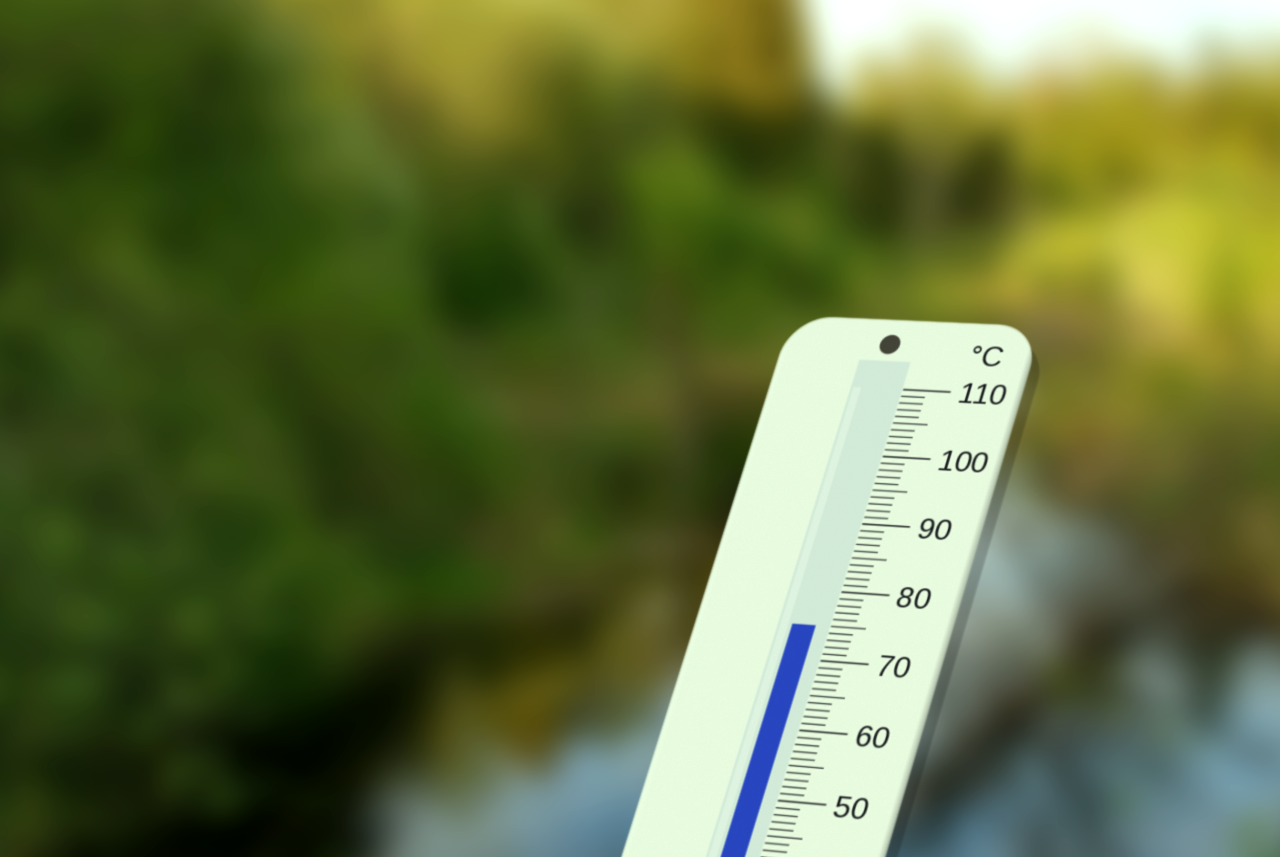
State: 75 °C
